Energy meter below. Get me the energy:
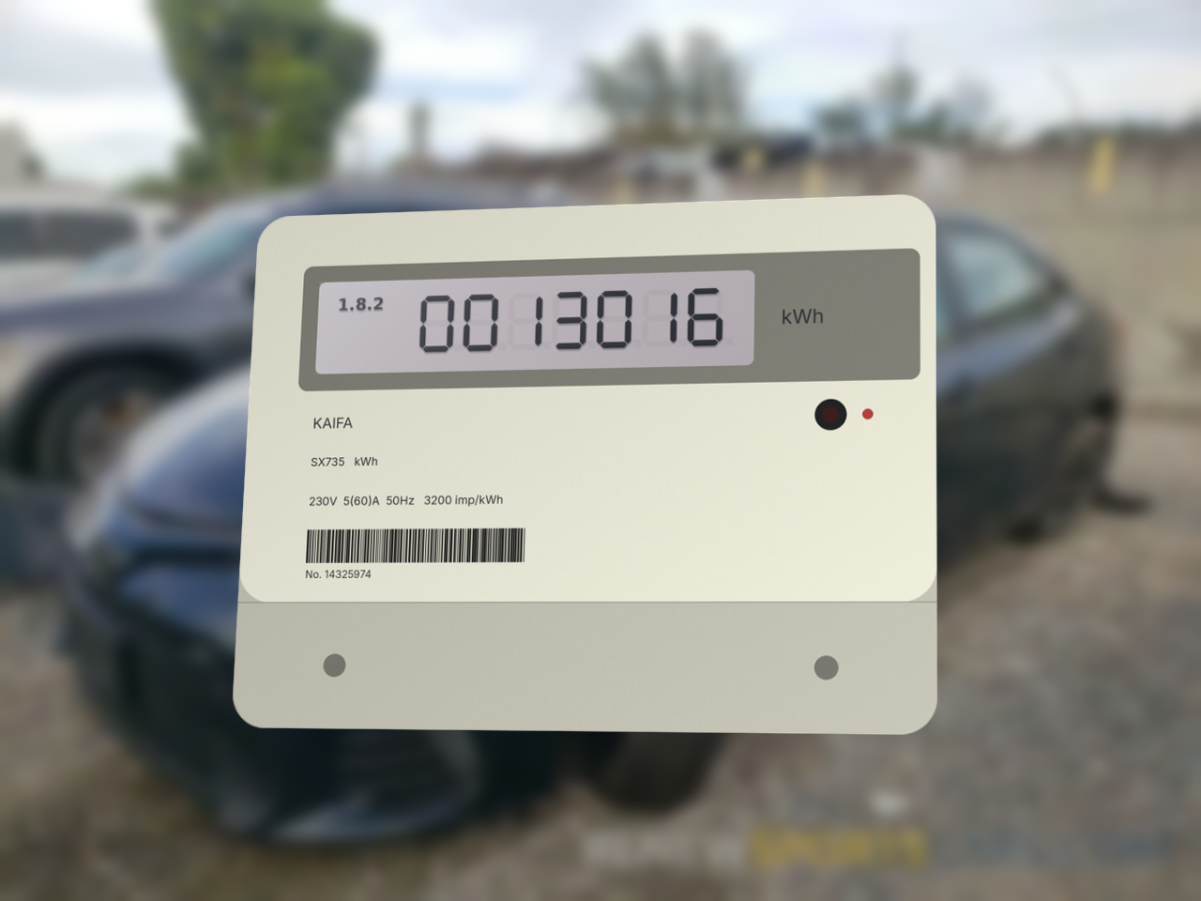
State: 13016 kWh
